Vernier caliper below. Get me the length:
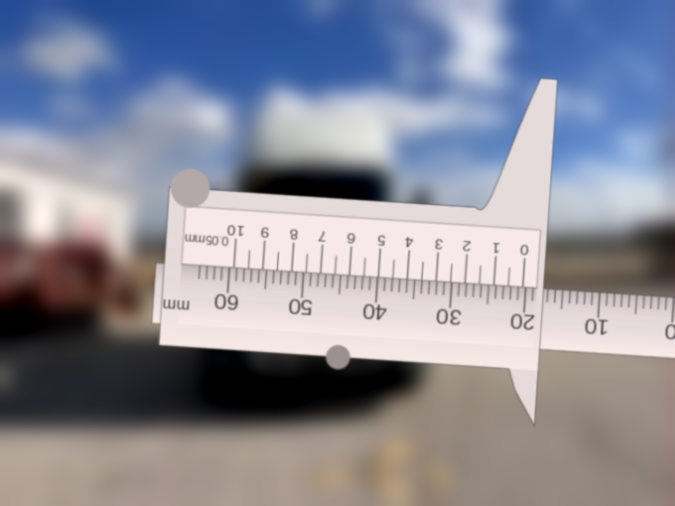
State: 20.4 mm
